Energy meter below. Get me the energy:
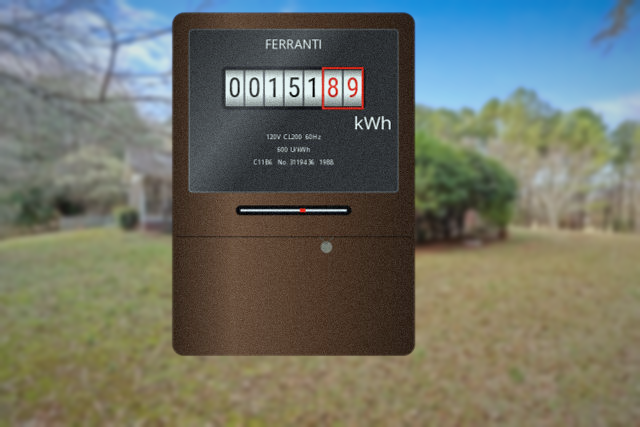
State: 151.89 kWh
